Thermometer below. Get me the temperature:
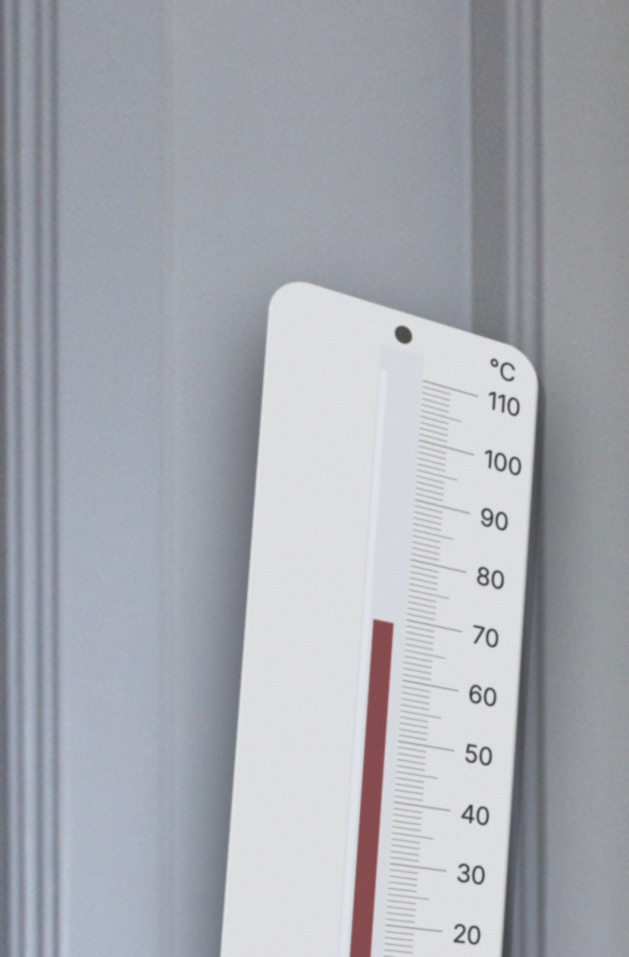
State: 69 °C
